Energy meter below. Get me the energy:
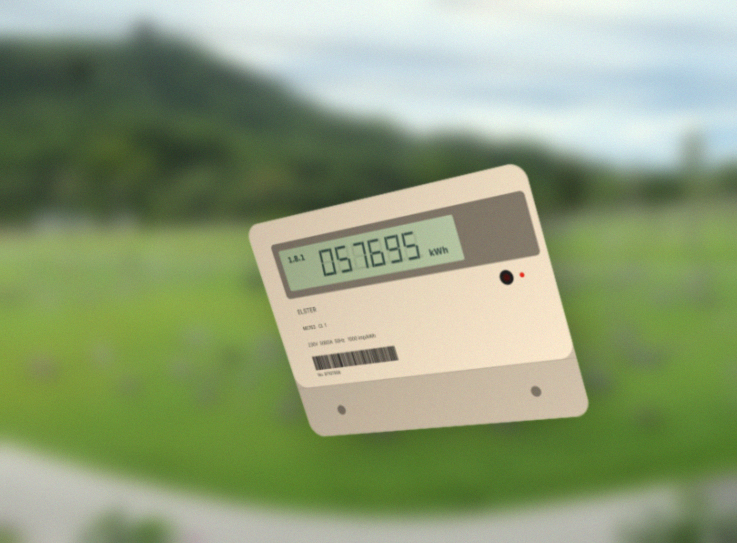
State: 57695 kWh
